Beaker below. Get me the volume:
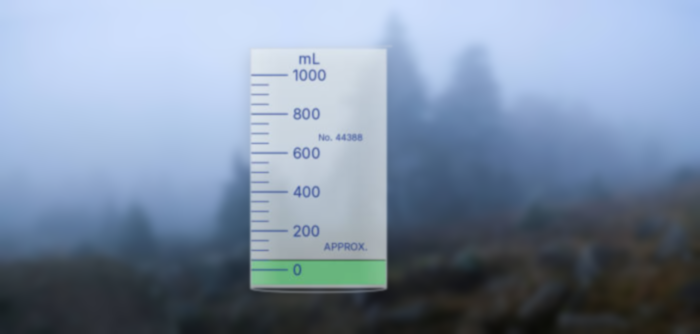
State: 50 mL
